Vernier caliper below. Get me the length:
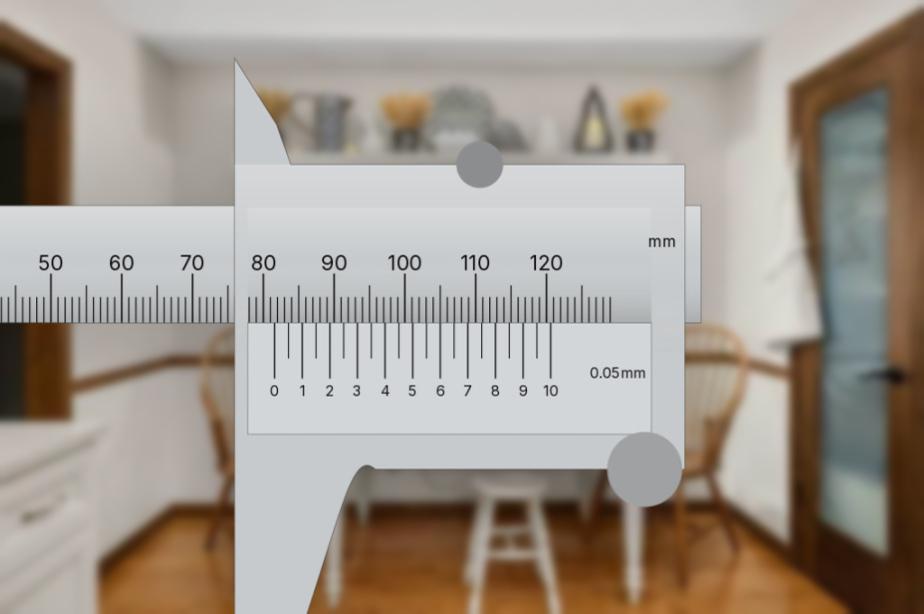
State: 81.6 mm
